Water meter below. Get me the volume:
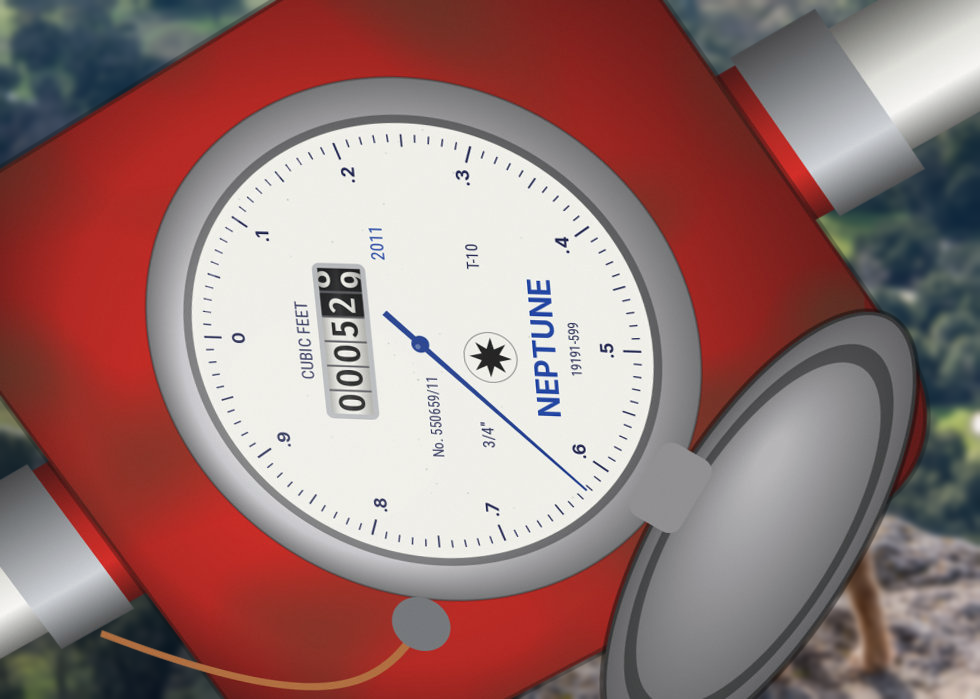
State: 528.62 ft³
